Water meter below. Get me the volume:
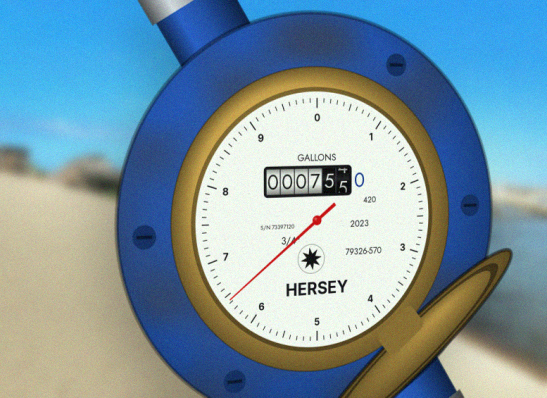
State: 7546.4 gal
